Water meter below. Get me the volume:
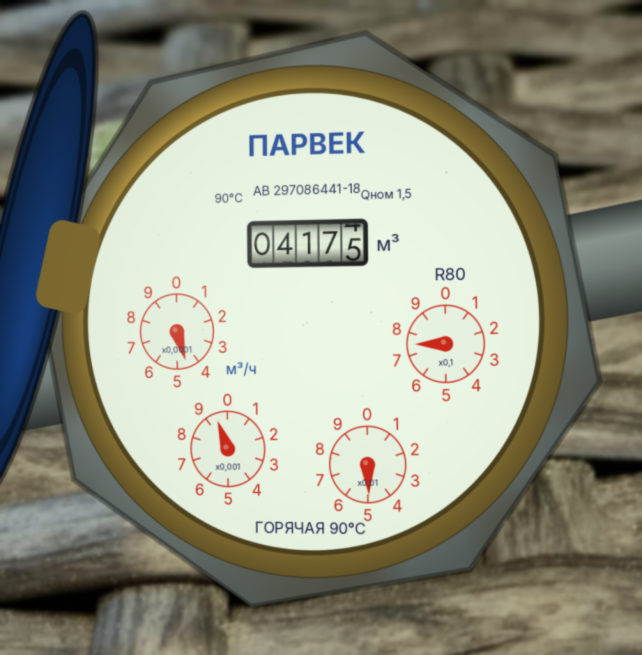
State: 4174.7494 m³
